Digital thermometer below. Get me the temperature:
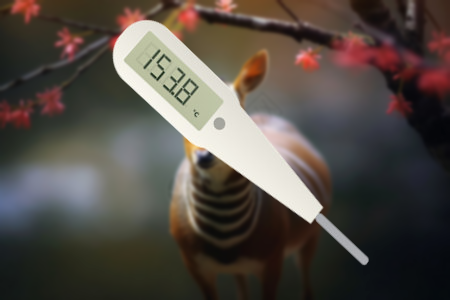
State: 153.8 °C
